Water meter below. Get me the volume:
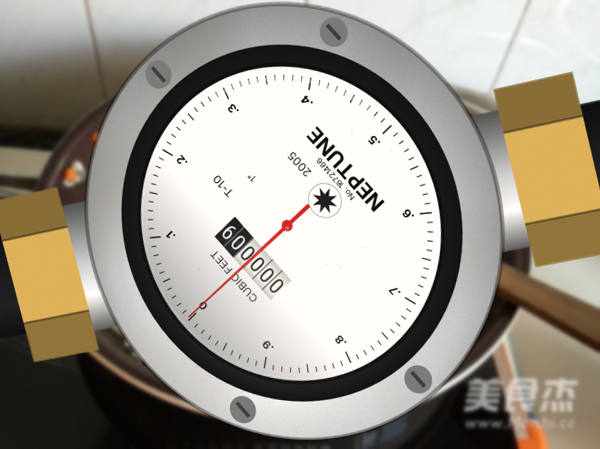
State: 9.00 ft³
